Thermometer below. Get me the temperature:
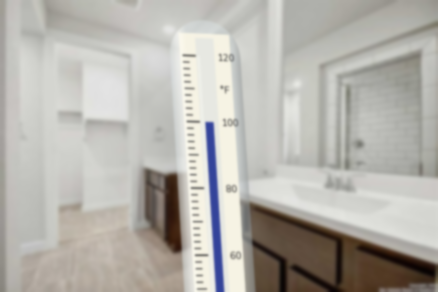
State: 100 °F
